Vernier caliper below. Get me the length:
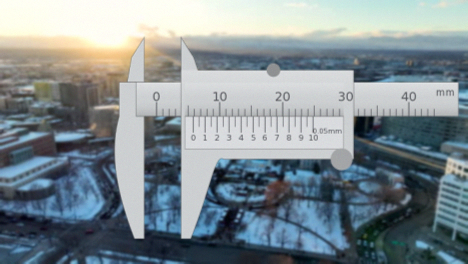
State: 5.8 mm
